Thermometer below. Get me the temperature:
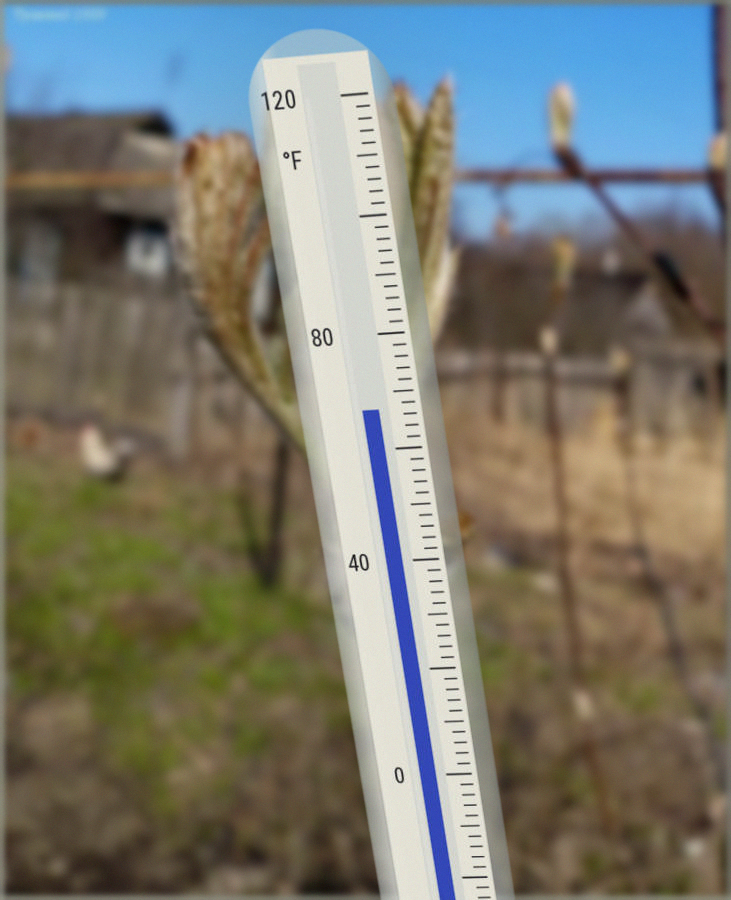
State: 67 °F
